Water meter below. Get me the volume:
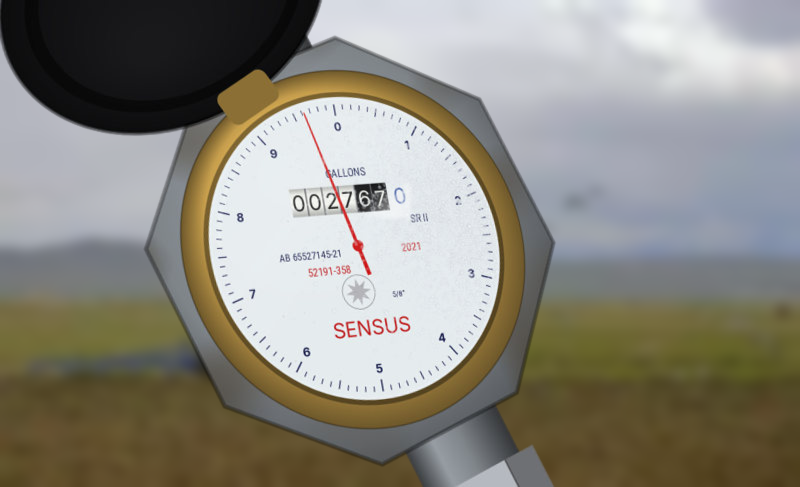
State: 27669.6 gal
